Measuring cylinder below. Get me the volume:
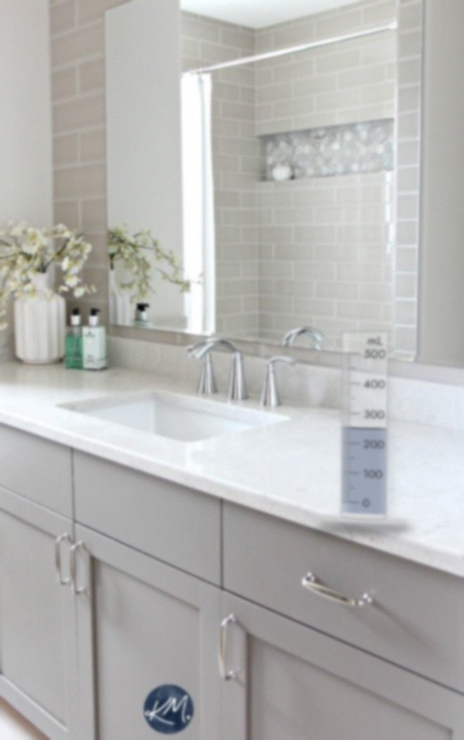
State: 250 mL
